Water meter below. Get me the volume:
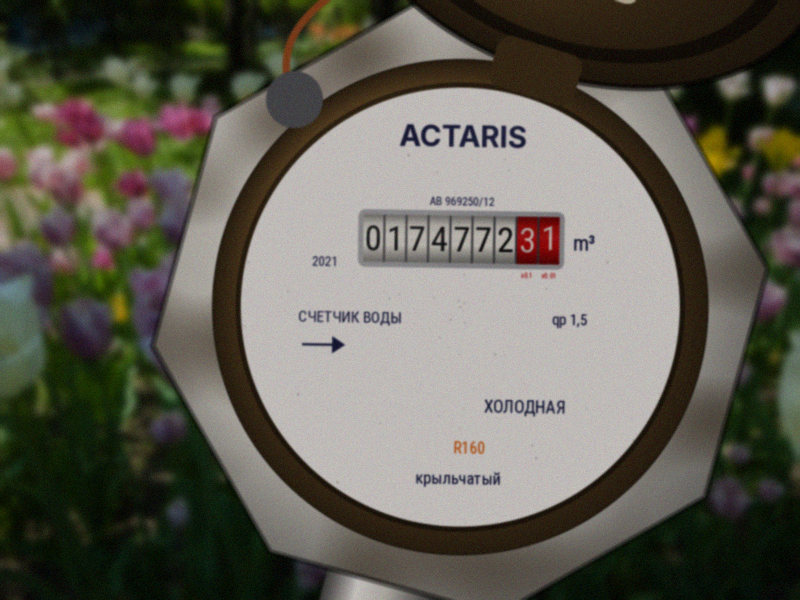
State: 174772.31 m³
